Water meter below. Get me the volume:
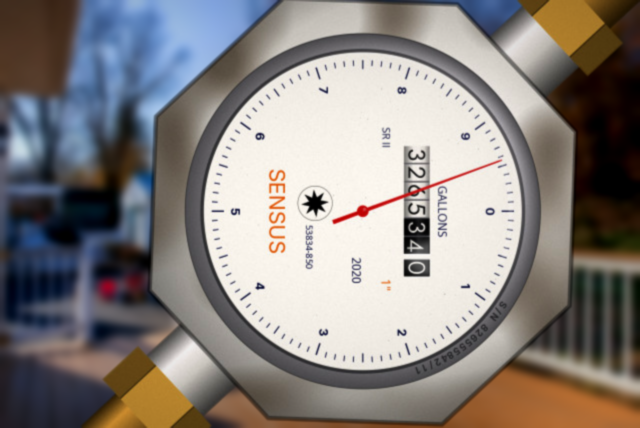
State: 3265339.4 gal
